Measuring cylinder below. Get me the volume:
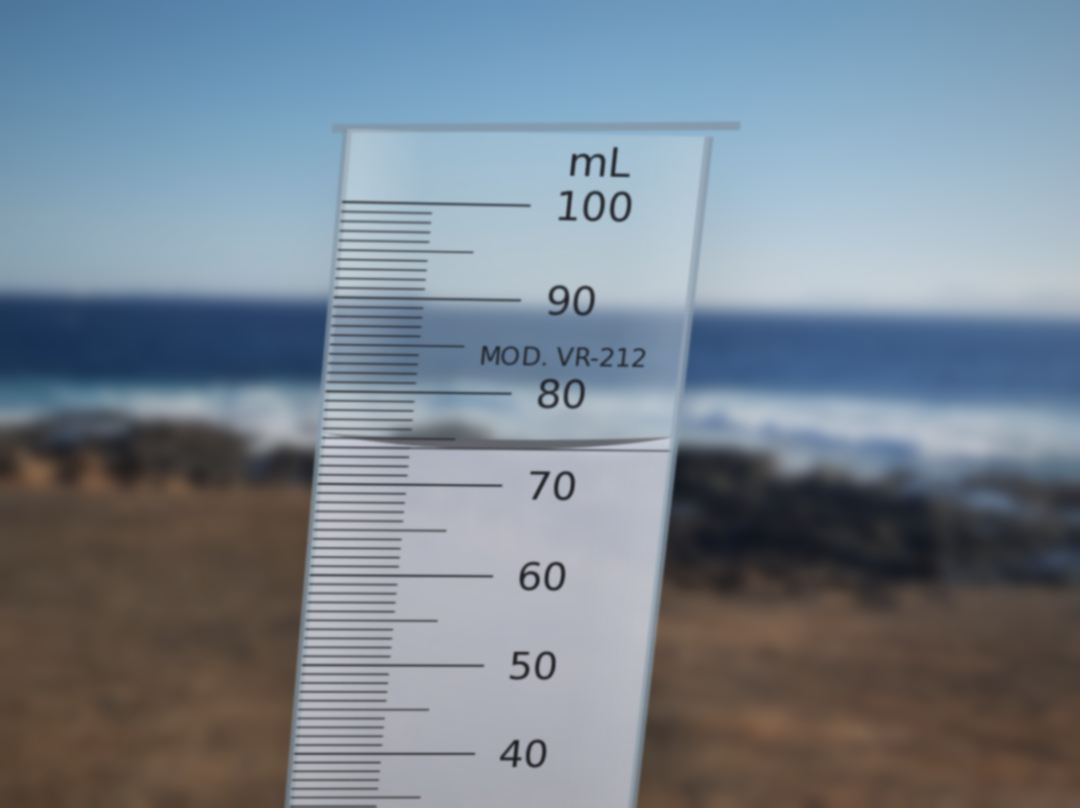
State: 74 mL
